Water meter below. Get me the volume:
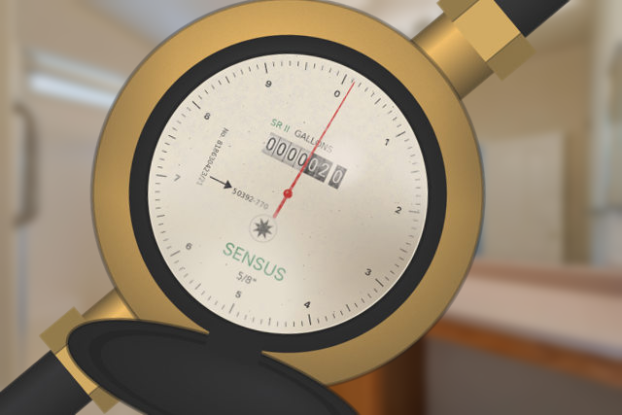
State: 20.1 gal
